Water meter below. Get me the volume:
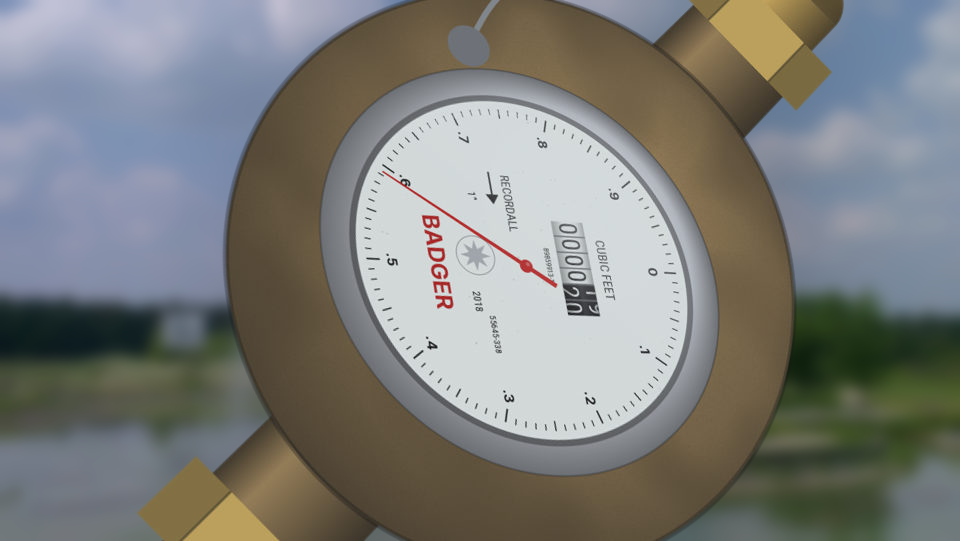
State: 19.59 ft³
